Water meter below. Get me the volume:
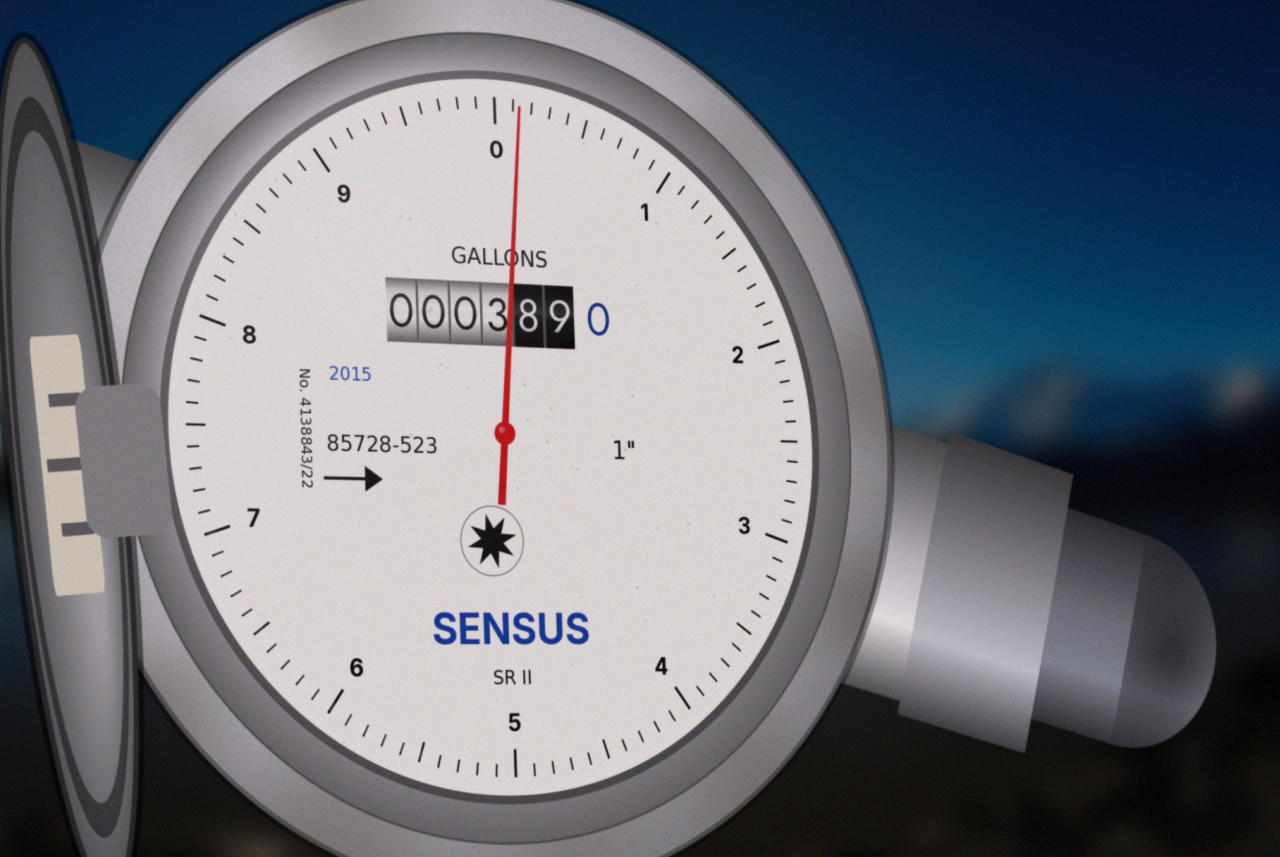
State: 3890.1 gal
